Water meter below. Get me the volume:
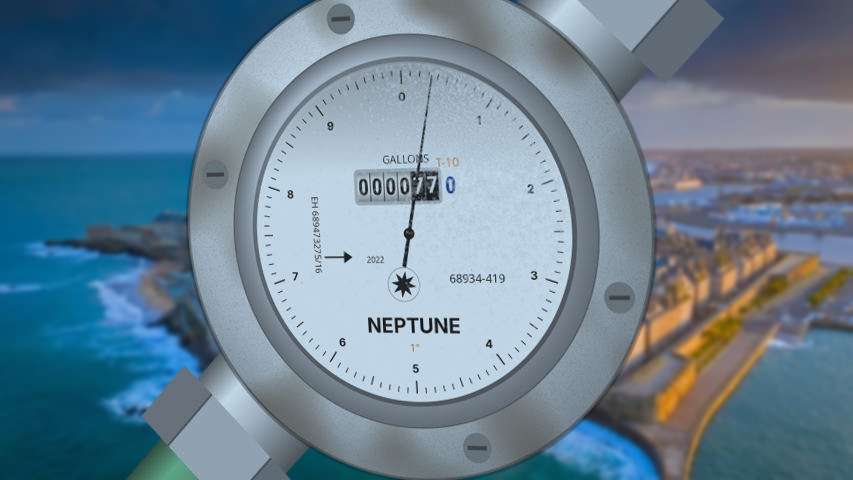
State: 770.3 gal
